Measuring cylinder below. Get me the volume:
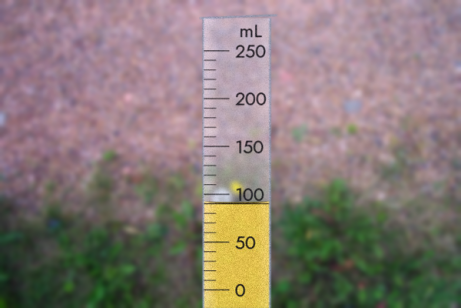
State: 90 mL
